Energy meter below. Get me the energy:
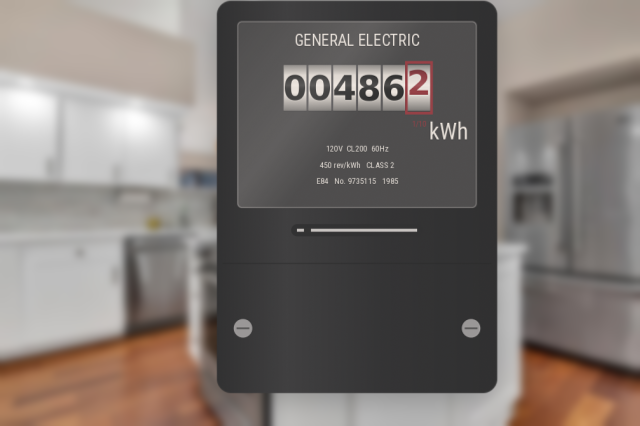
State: 486.2 kWh
